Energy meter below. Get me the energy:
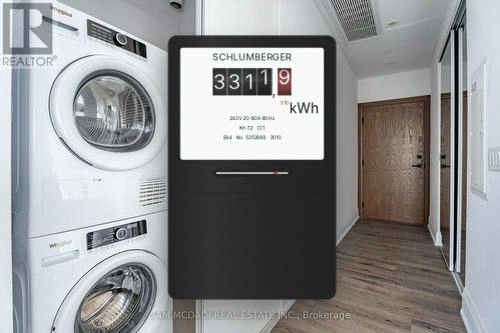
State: 3311.9 kWh
